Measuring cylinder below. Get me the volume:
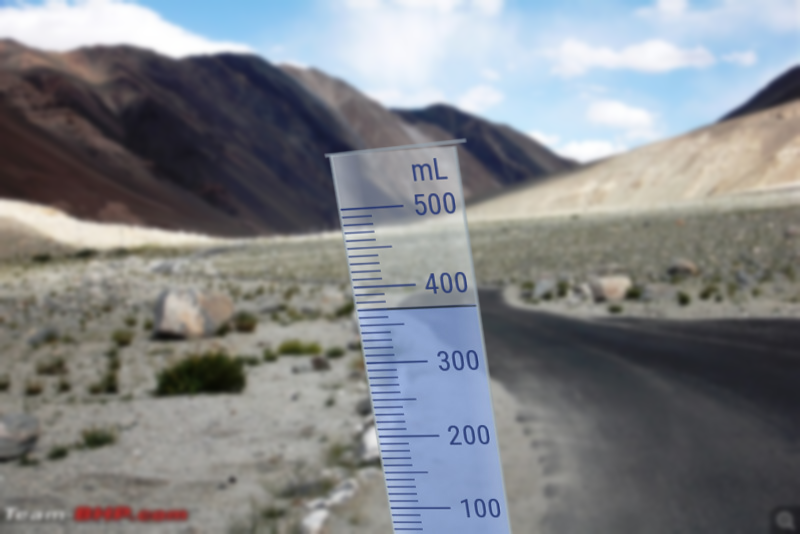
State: 370 mL
